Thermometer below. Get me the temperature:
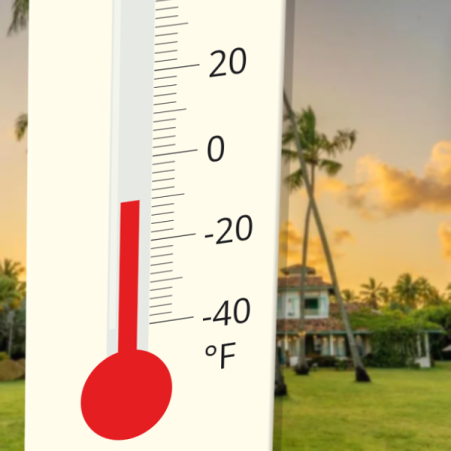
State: -10 °F
